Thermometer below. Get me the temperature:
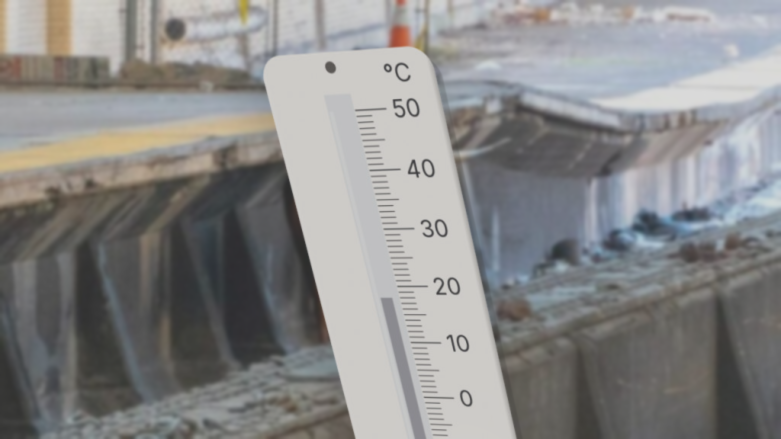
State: 18 °C
